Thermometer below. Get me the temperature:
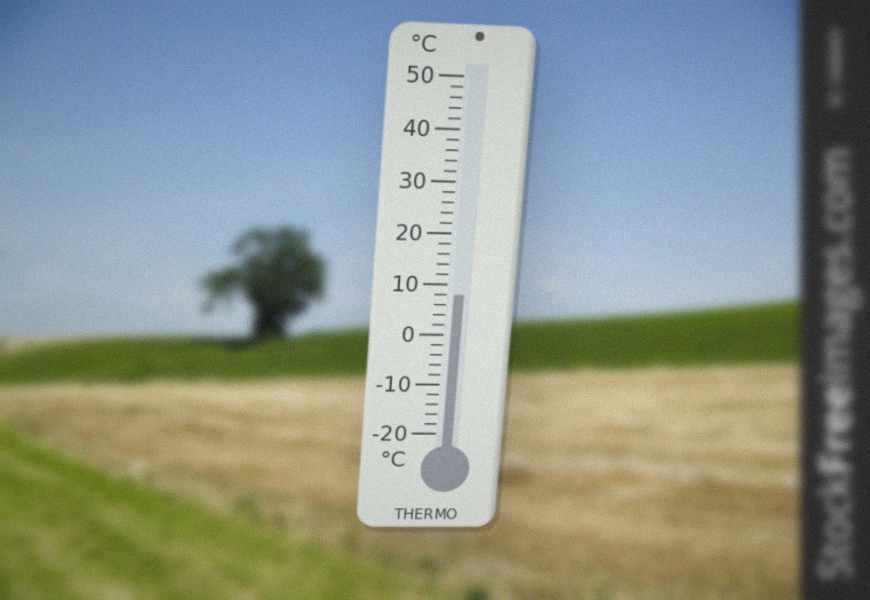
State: 8 °C
